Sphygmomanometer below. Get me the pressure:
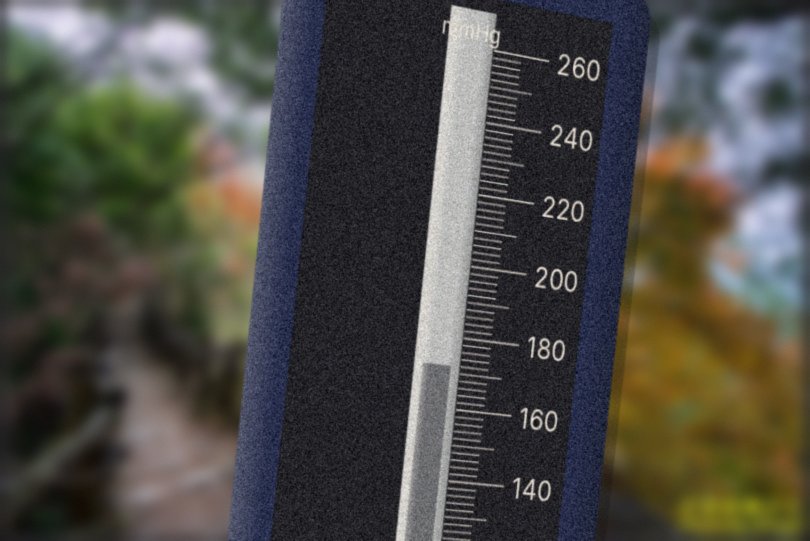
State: 172 mmHg
